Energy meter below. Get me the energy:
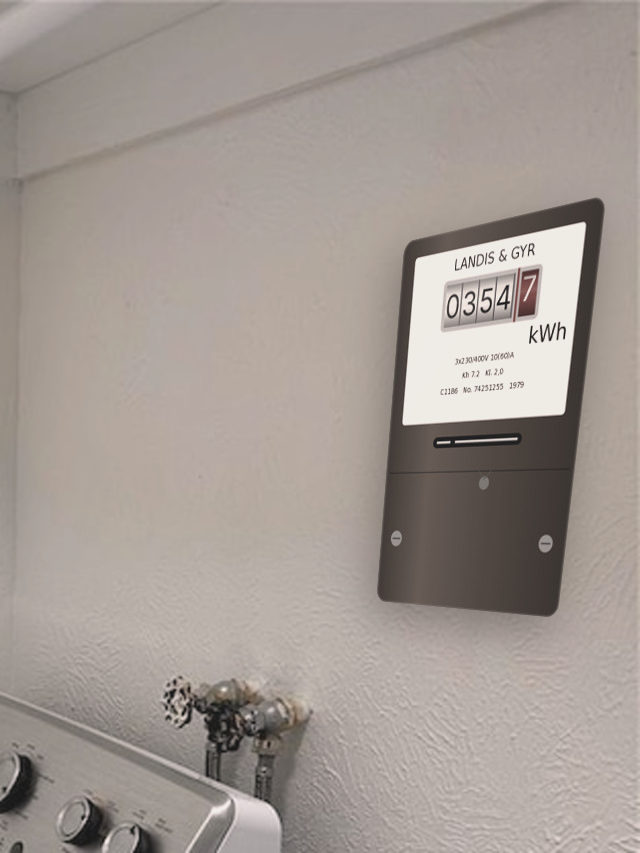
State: 354.7 kWh
